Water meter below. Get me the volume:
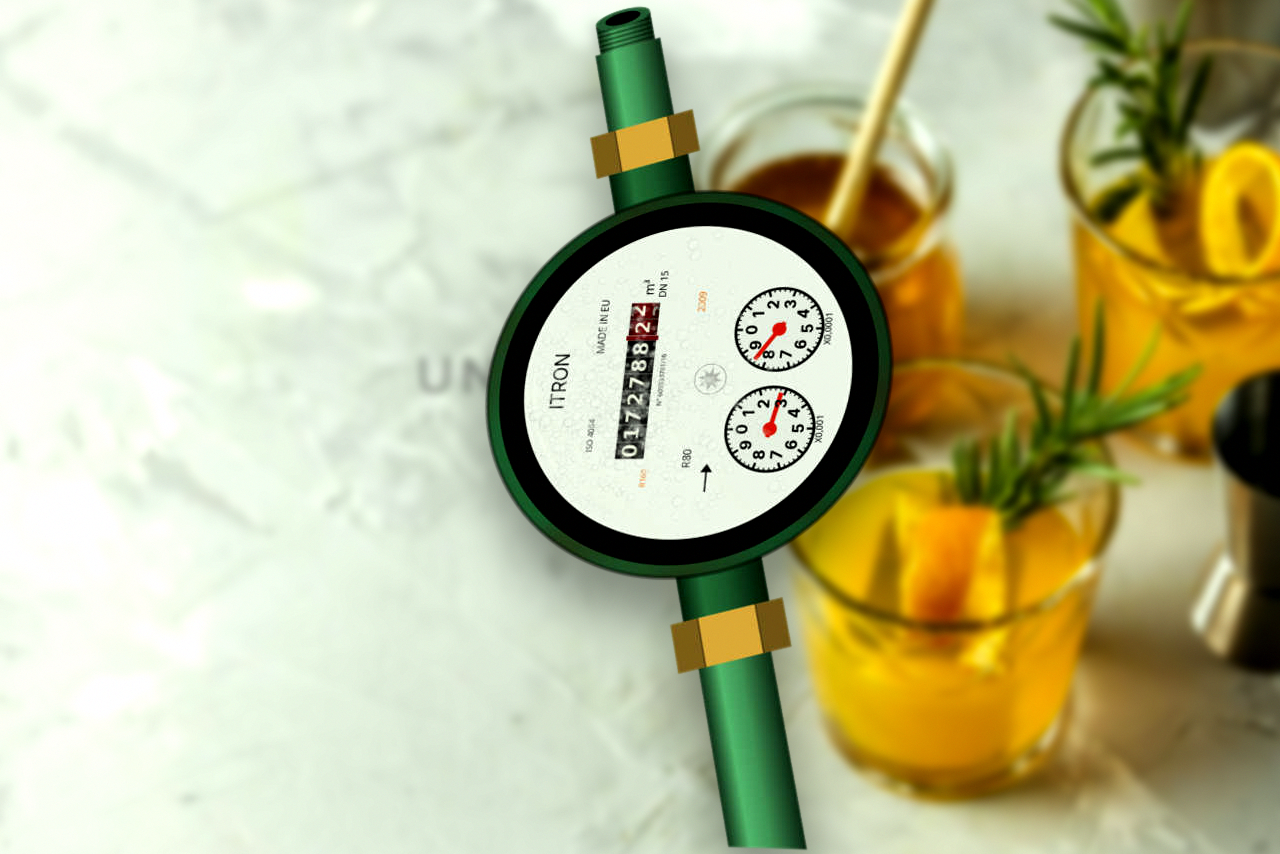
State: 172788.2228 m³
